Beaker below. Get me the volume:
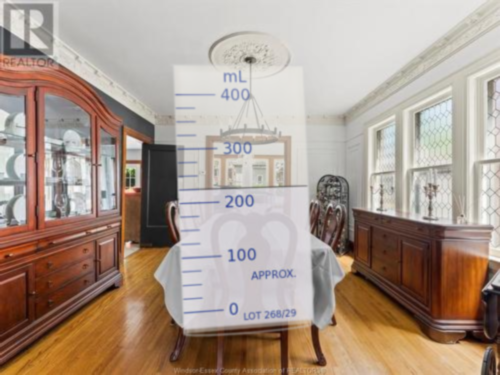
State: 225 mL
